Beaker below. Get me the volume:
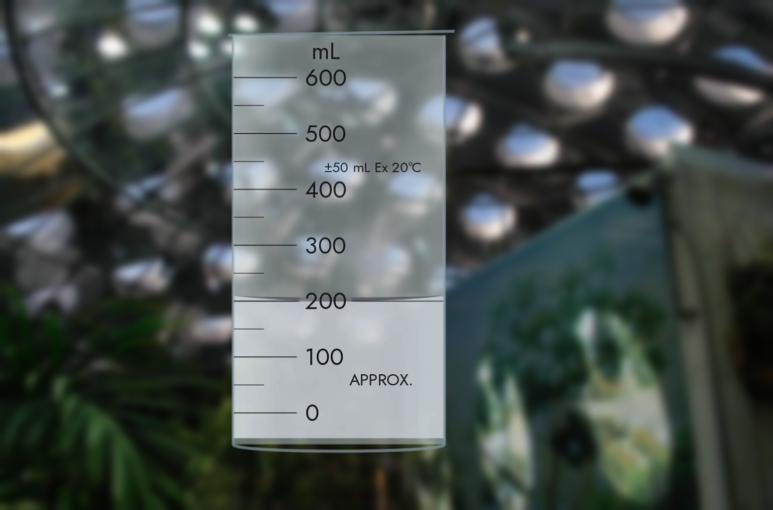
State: 200 mL
